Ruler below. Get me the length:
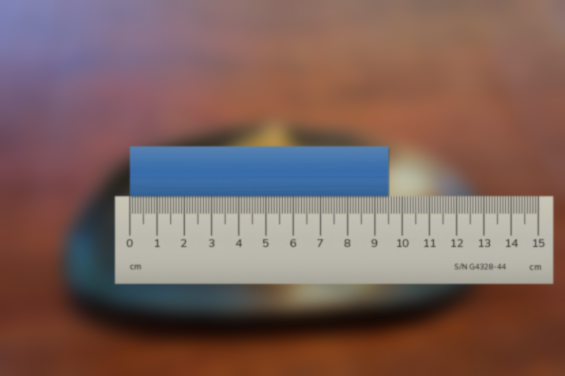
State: 9.5 cm
